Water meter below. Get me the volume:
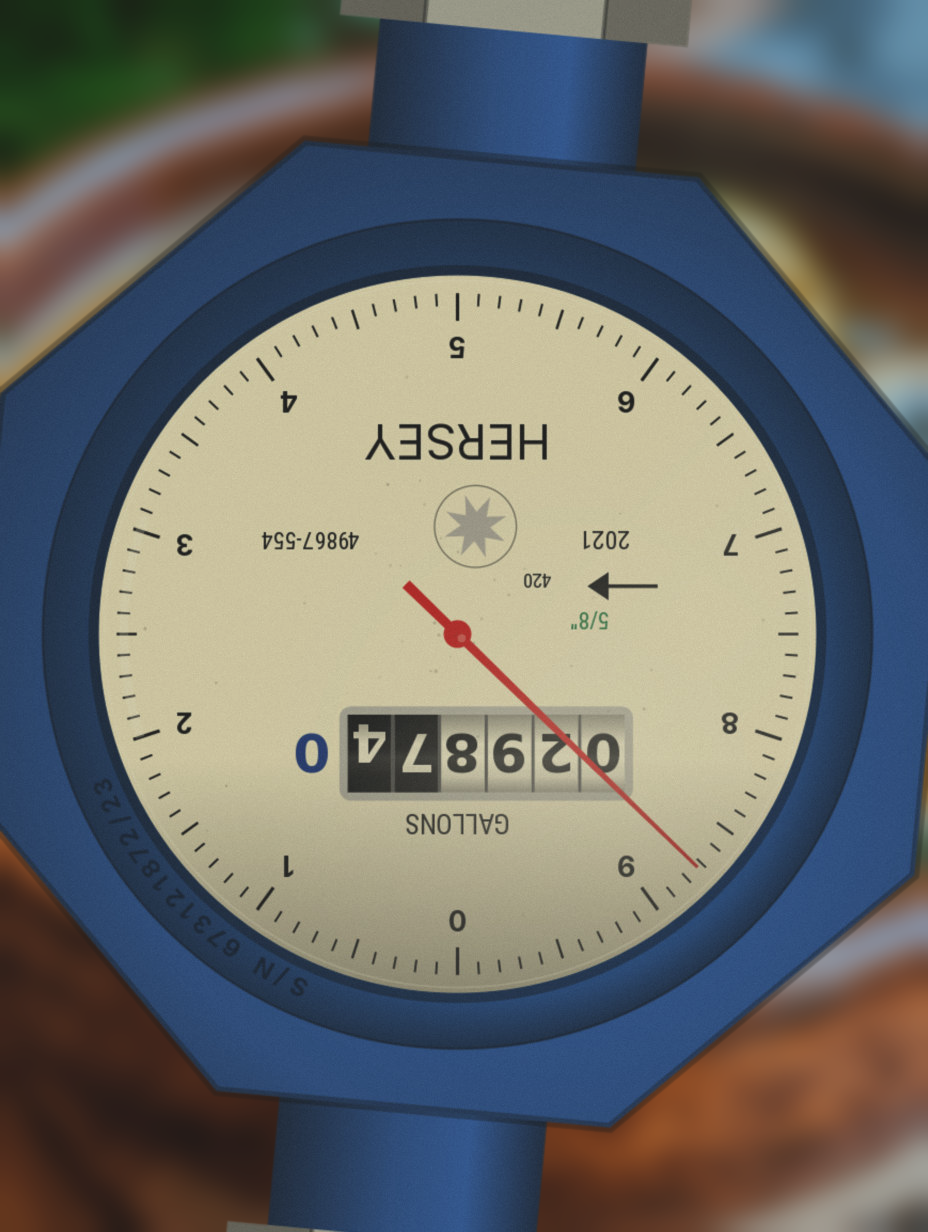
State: 298738.7 gal
